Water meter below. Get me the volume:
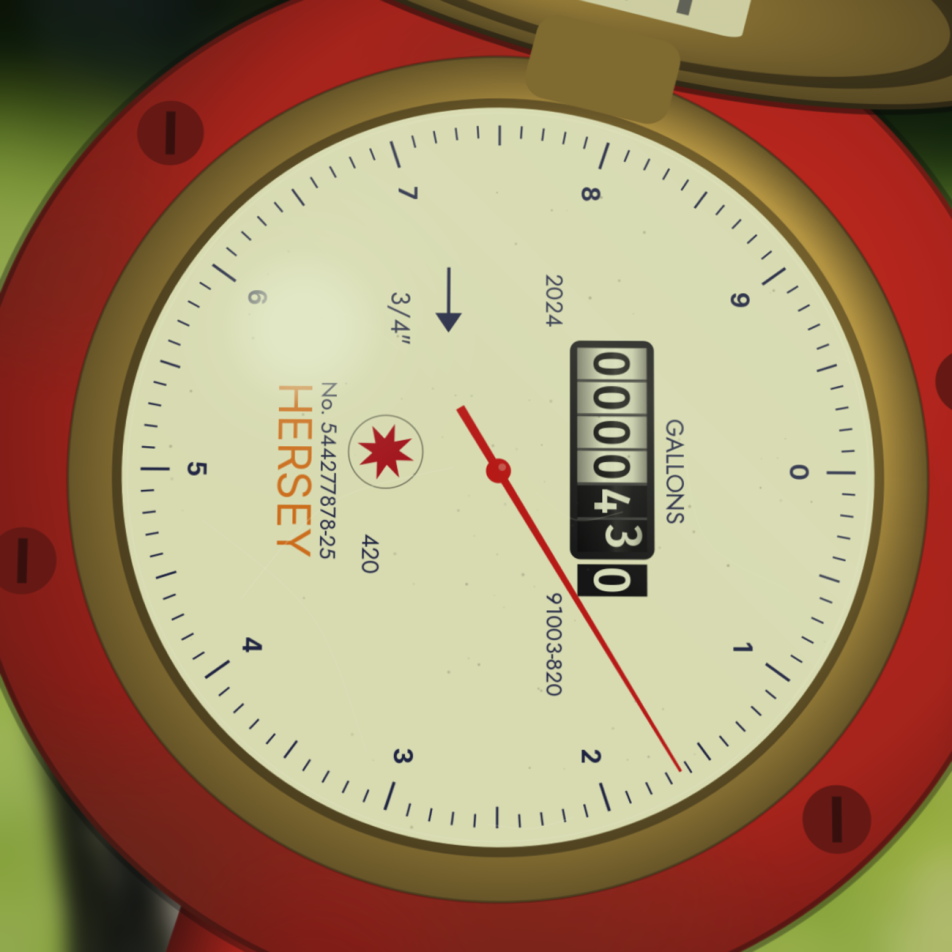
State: 431.6 gal
